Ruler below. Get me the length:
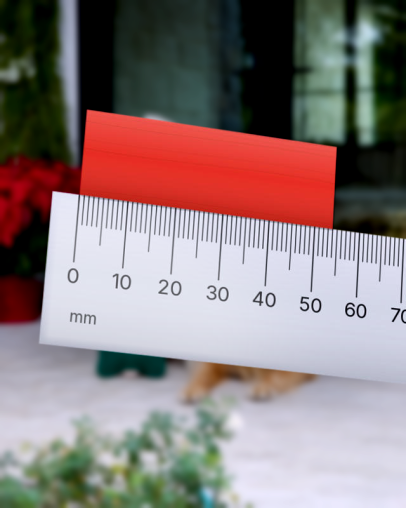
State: 54 mm
